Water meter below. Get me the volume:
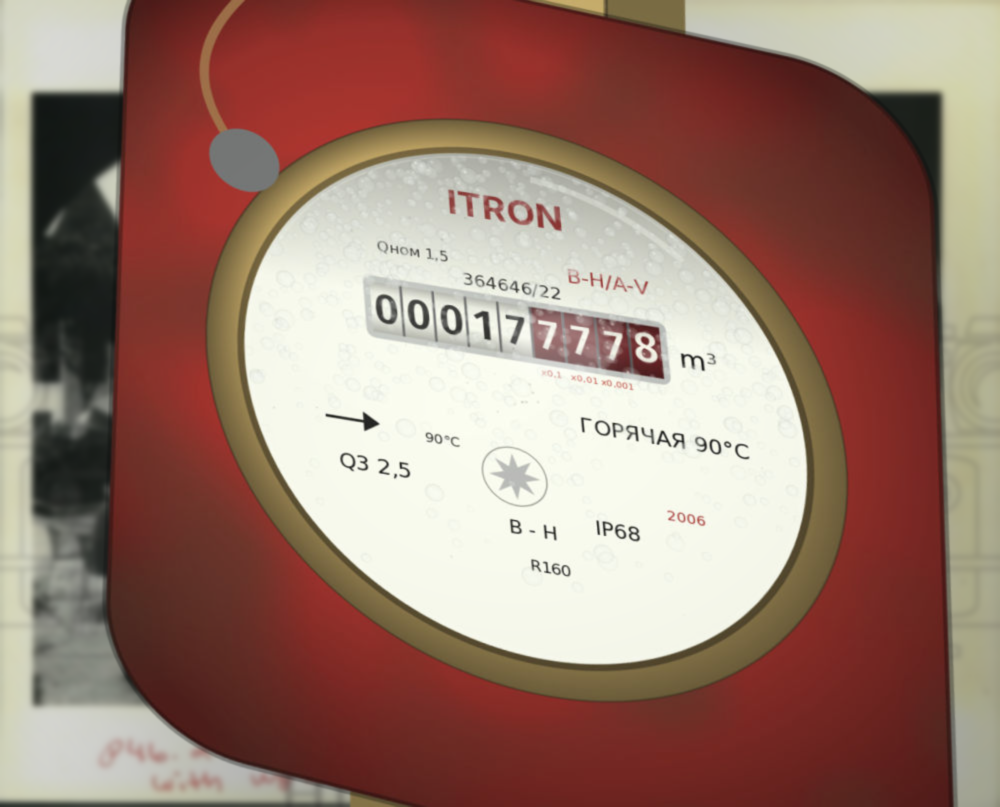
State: 17.7778 m³
